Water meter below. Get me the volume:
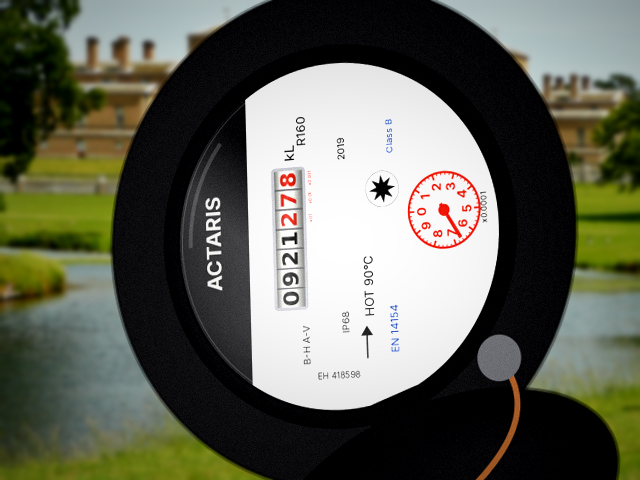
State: 921.2786 kL
